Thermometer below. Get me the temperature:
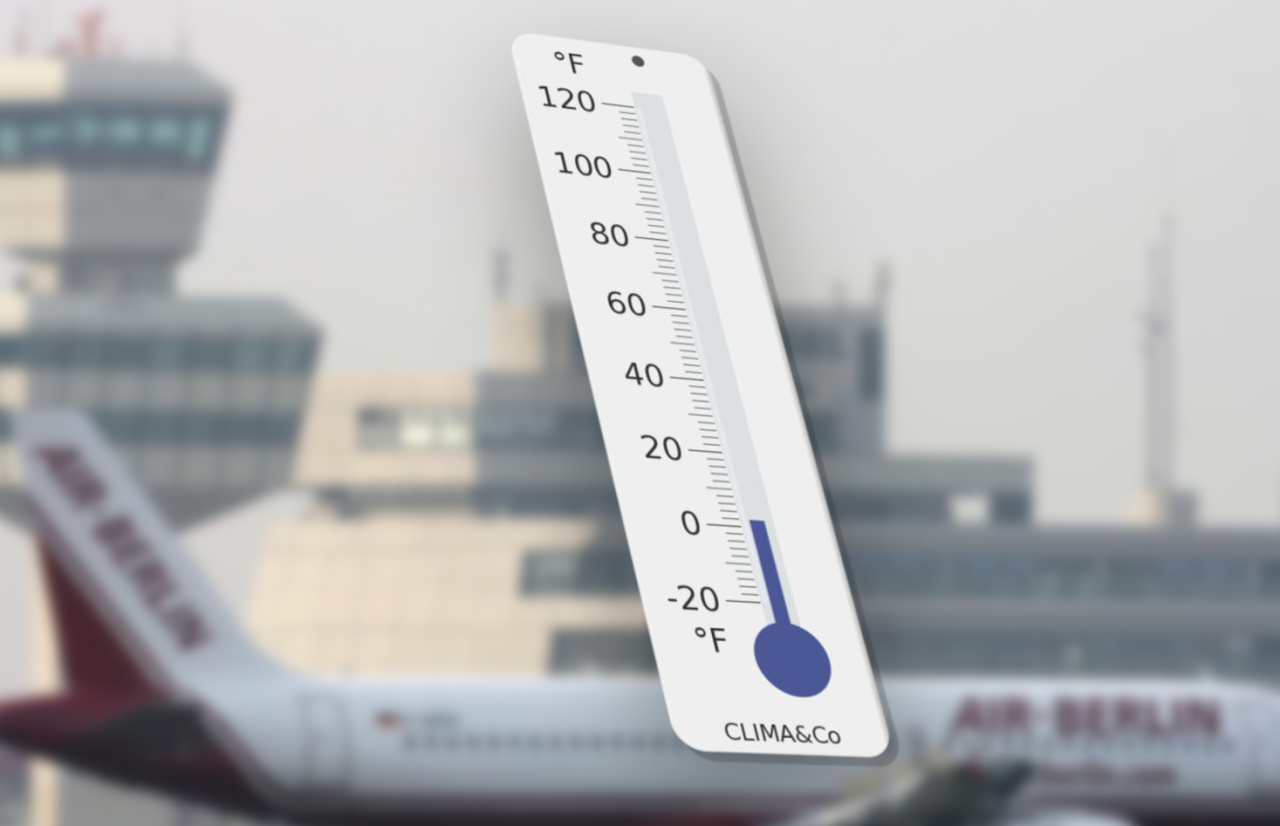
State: 2 °F
